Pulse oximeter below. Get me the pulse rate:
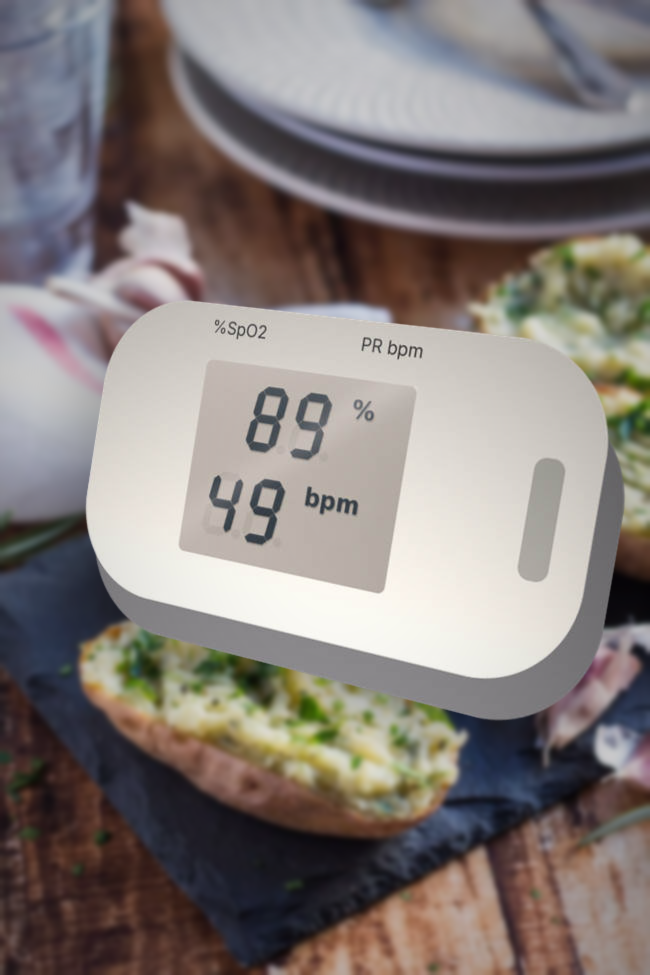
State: 49 bpm
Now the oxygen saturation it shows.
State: 89 %
